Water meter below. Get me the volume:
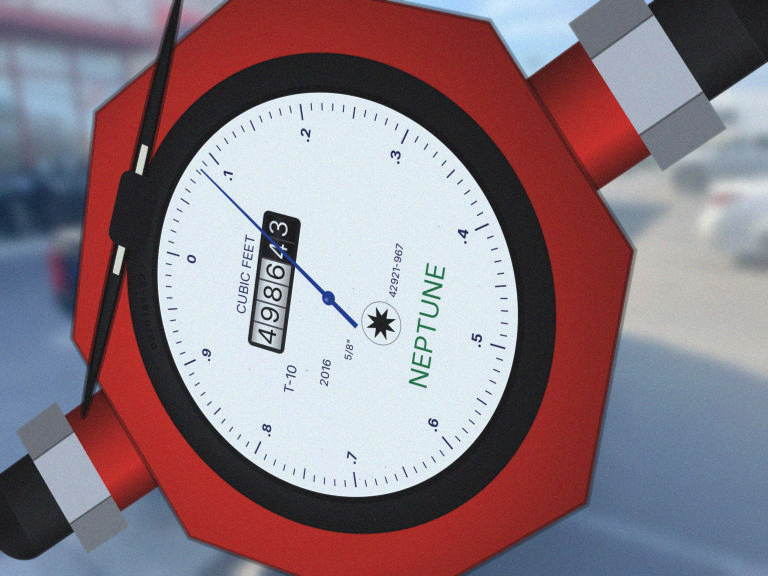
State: 498643.08 ft³
